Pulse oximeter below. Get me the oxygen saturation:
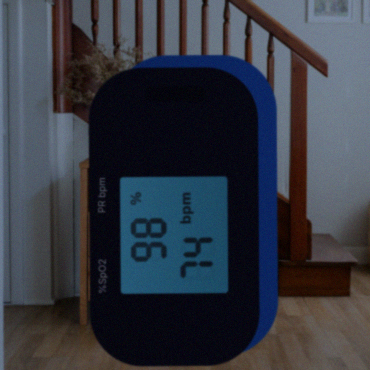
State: 98 %
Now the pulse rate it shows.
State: 74 bpm
